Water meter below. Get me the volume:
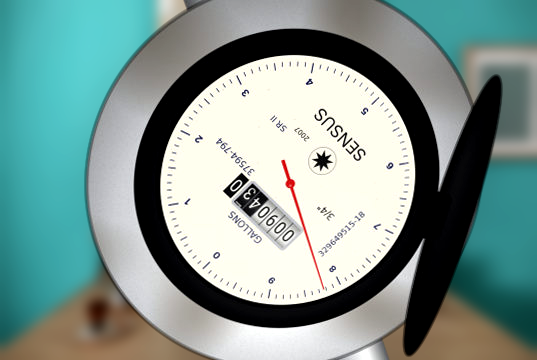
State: 90428.2 gal
